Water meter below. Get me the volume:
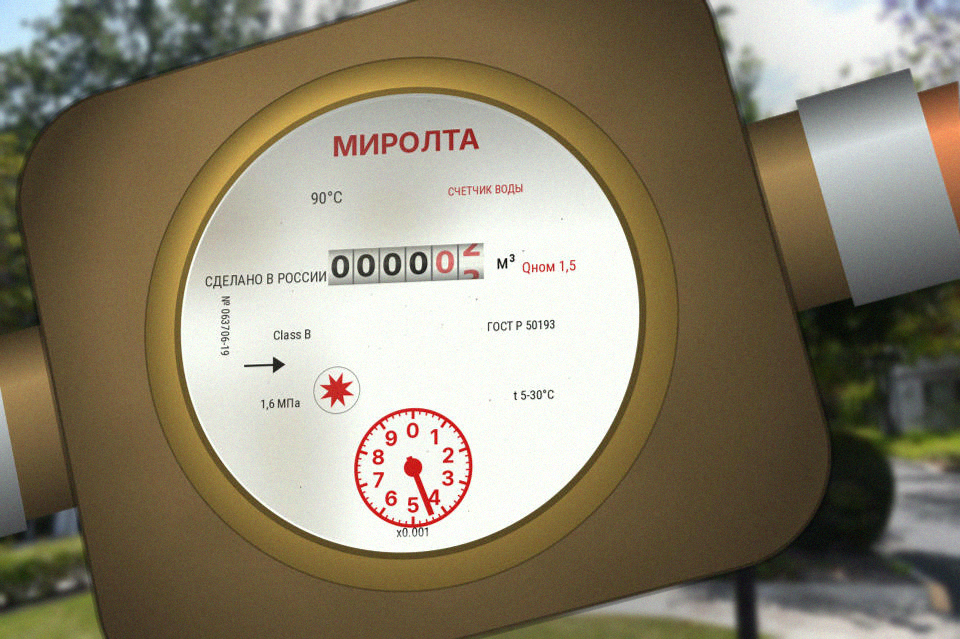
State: 0.024 m³
